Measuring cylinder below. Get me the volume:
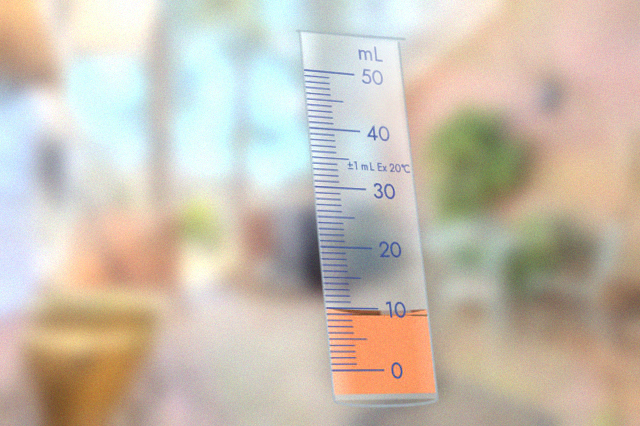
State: 9 mL
